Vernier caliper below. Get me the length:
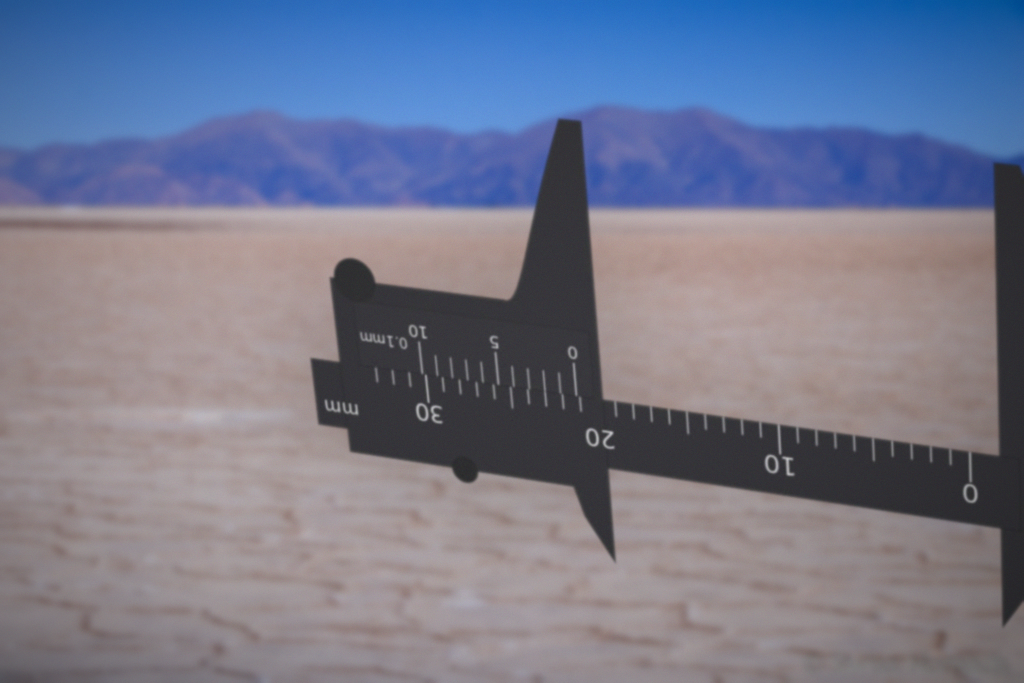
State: 21.2 mm
